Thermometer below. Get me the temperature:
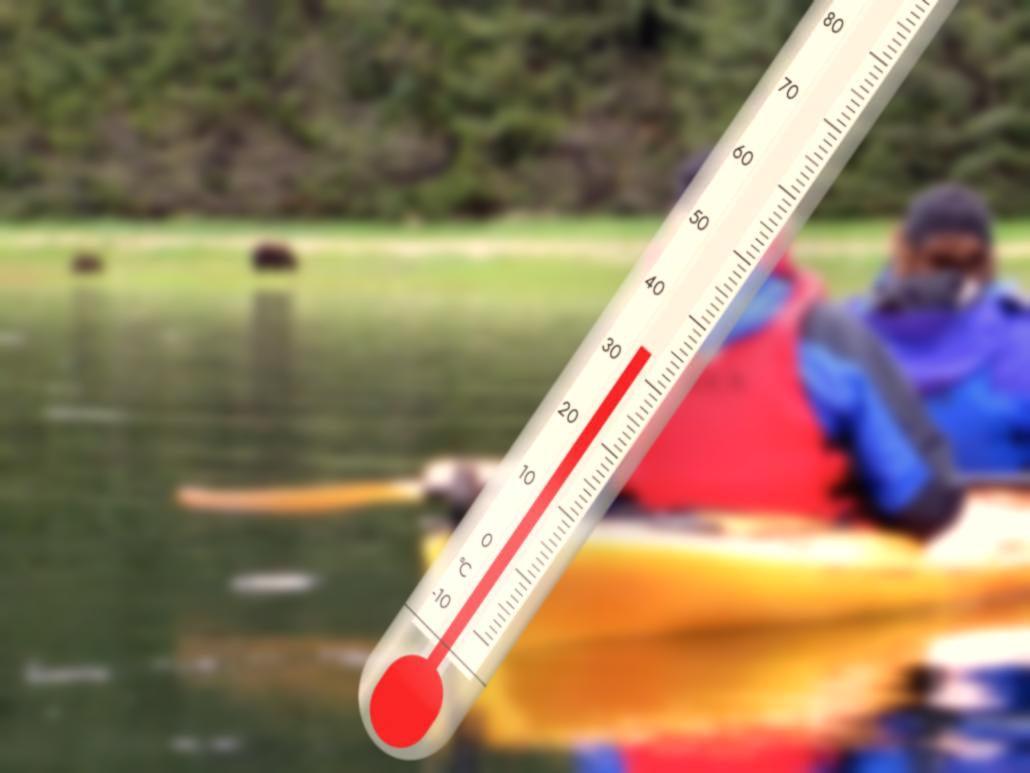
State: 33 °C
